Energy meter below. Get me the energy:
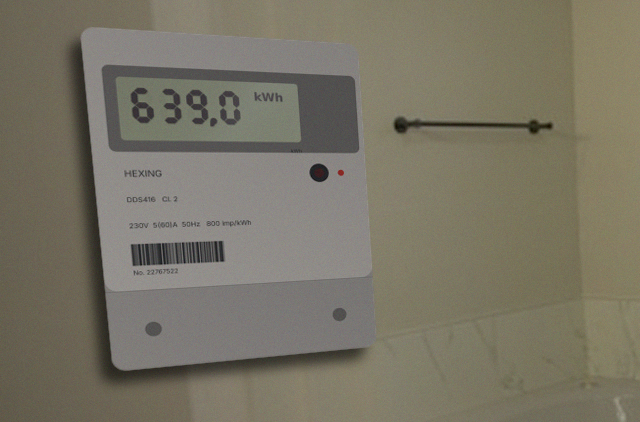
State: 639.0 kWh
